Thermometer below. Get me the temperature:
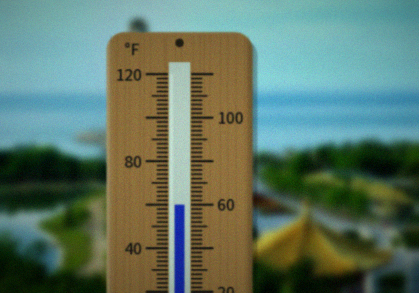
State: 60 °F
